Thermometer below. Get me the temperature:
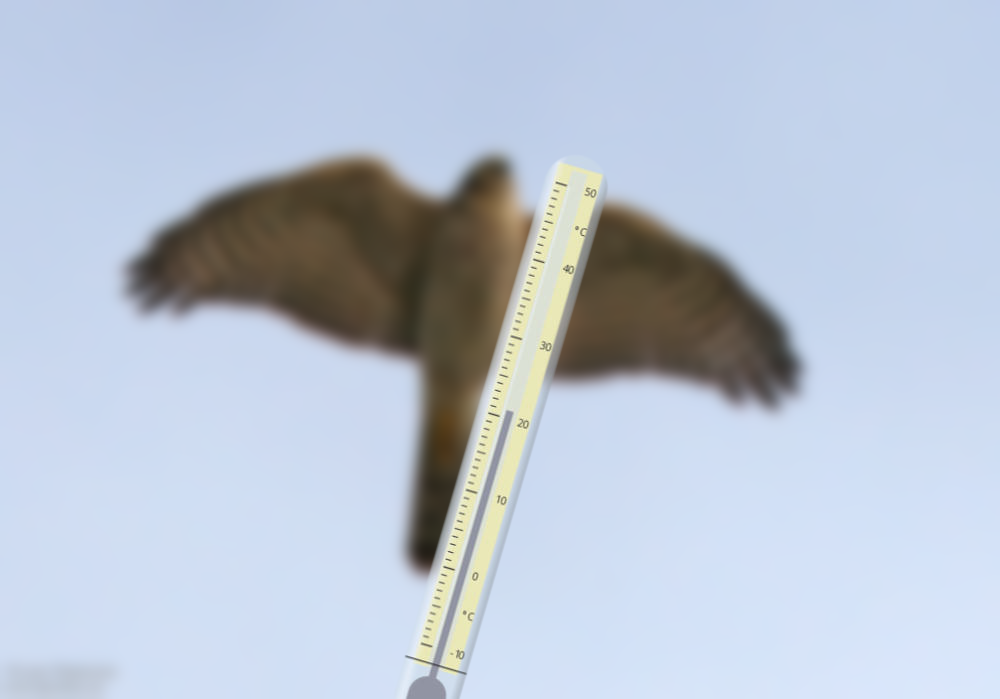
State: 21 °C
